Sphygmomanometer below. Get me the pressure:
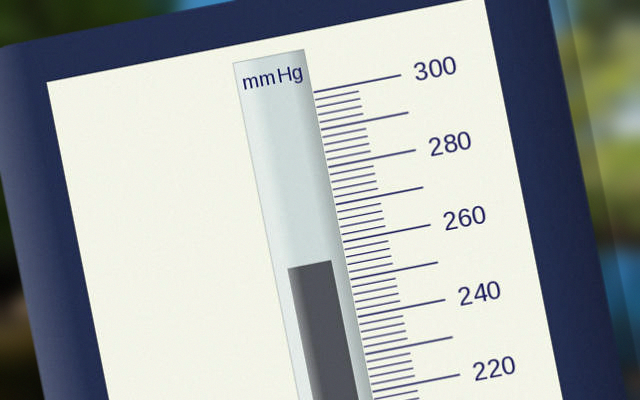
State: 256 mmHg
